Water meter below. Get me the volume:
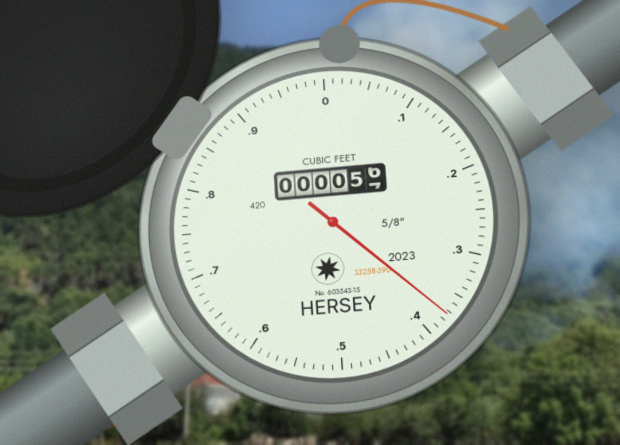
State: 56.37 ft³
